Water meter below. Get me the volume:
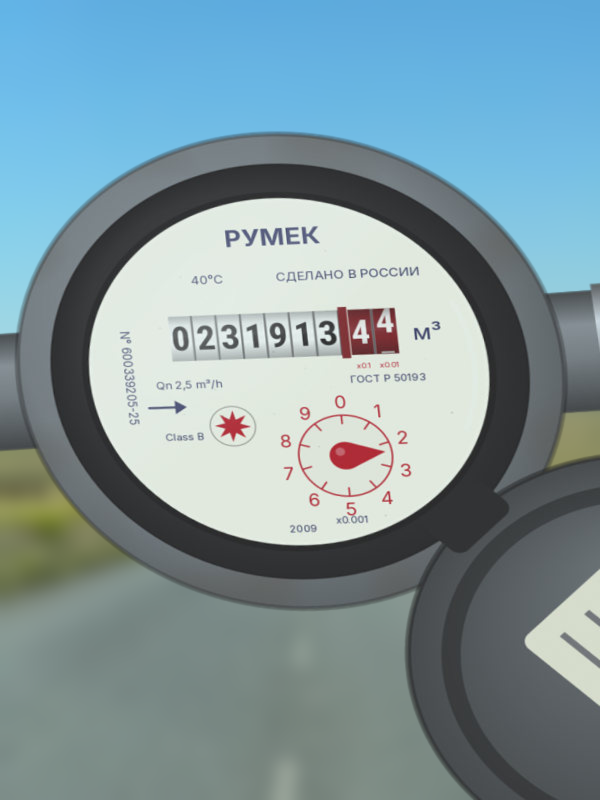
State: 231913.442 m³
